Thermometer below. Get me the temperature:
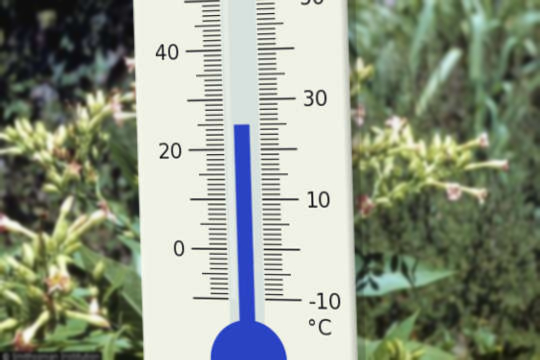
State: 25 °C
